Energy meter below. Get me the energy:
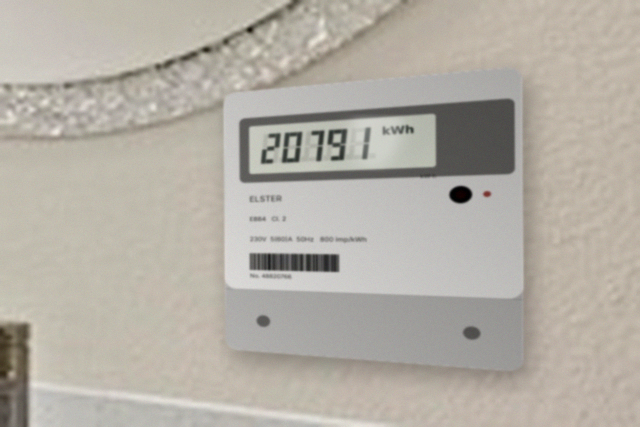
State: 20791 kWh
